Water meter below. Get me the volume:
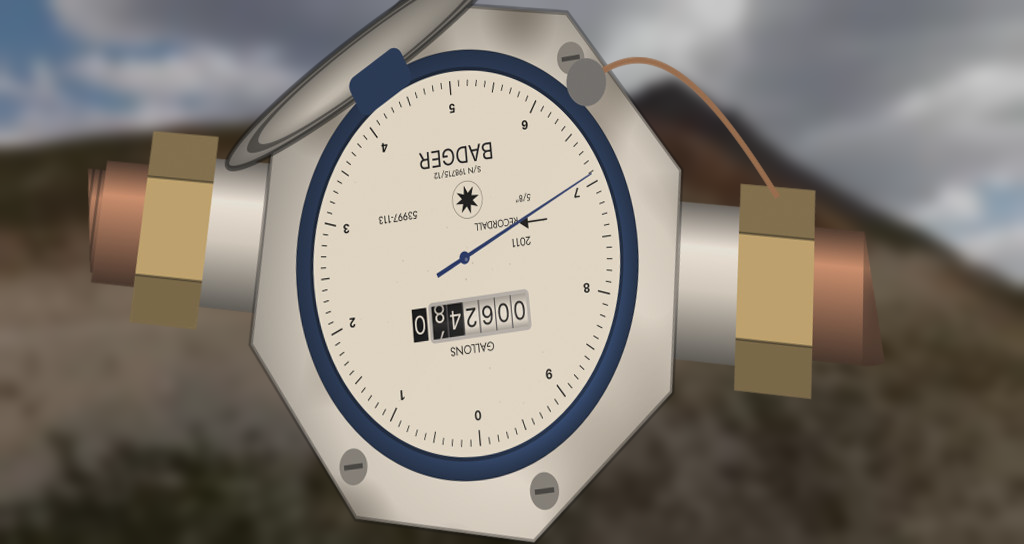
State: 62476.9 gal
